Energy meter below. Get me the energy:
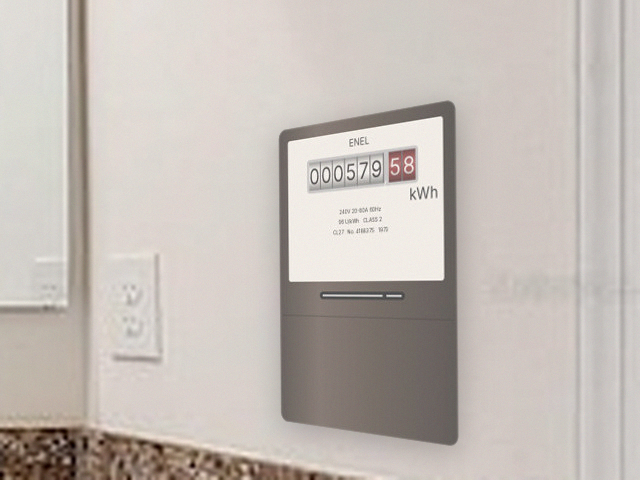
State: 579.58 kWh
